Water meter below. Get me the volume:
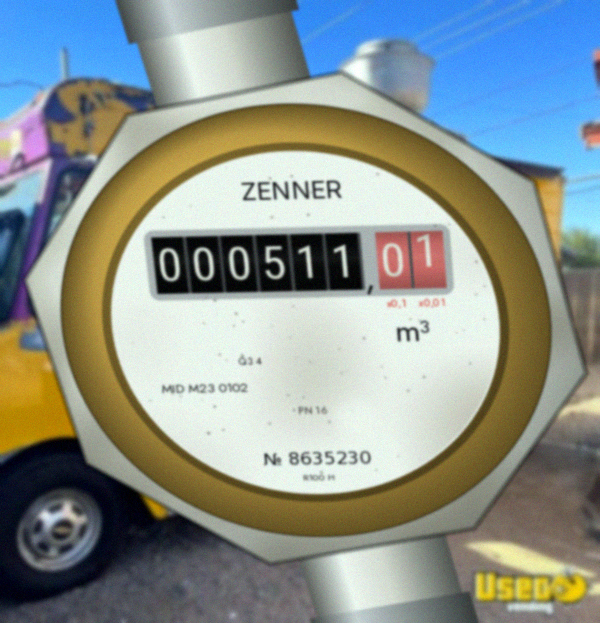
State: 511.01 m³
